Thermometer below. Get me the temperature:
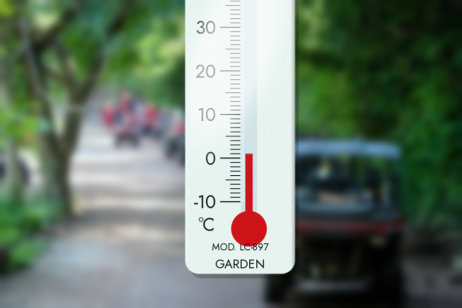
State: 1 °C
